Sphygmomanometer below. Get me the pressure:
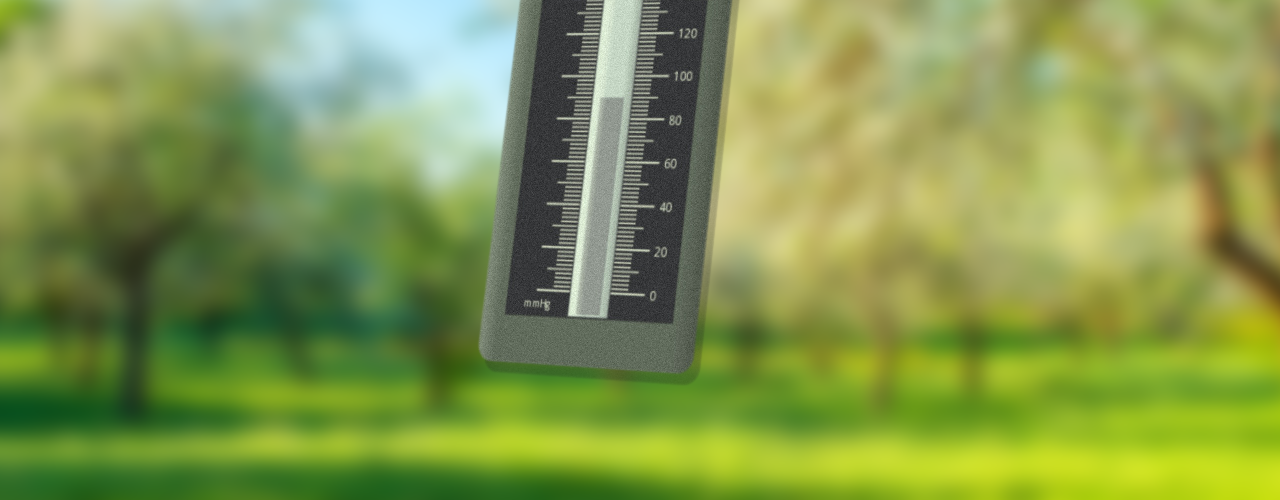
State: 90 mmHg
